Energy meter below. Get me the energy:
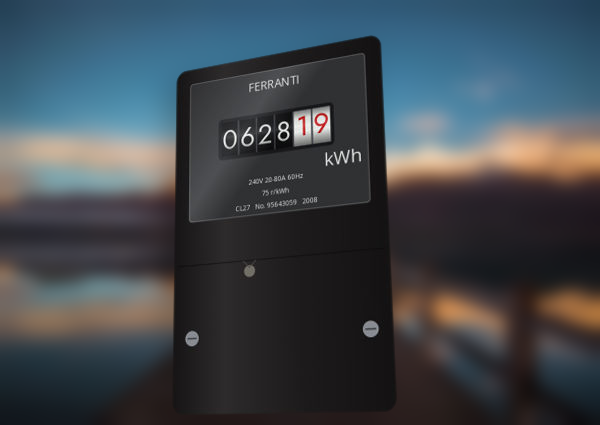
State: 628.19 kWh
